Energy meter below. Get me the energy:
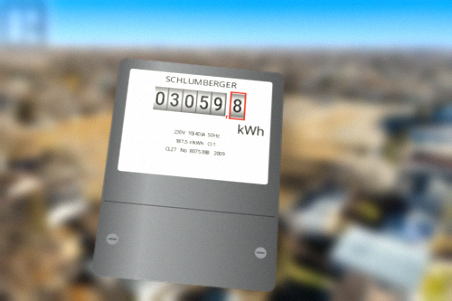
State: 3059.8 kWh
